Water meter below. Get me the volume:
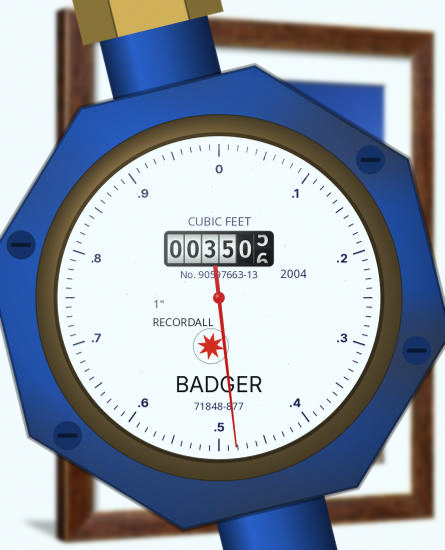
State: 3505.48 ft³
